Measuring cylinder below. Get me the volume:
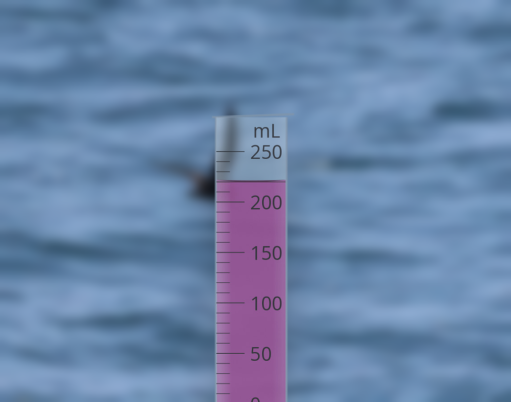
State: 220 mL
